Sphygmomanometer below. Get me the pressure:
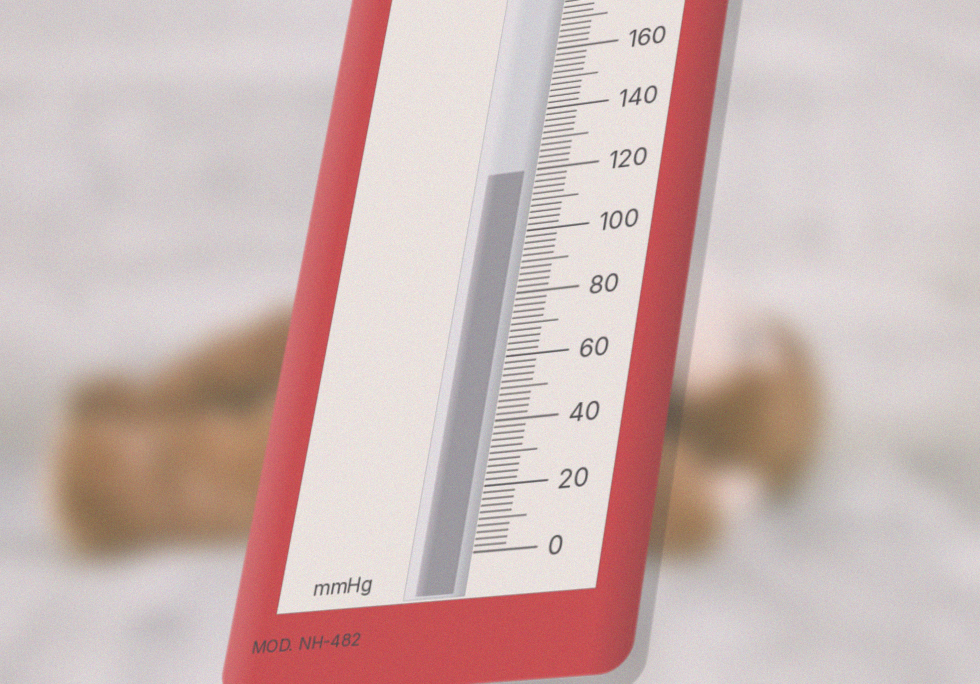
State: 120 mmHg
